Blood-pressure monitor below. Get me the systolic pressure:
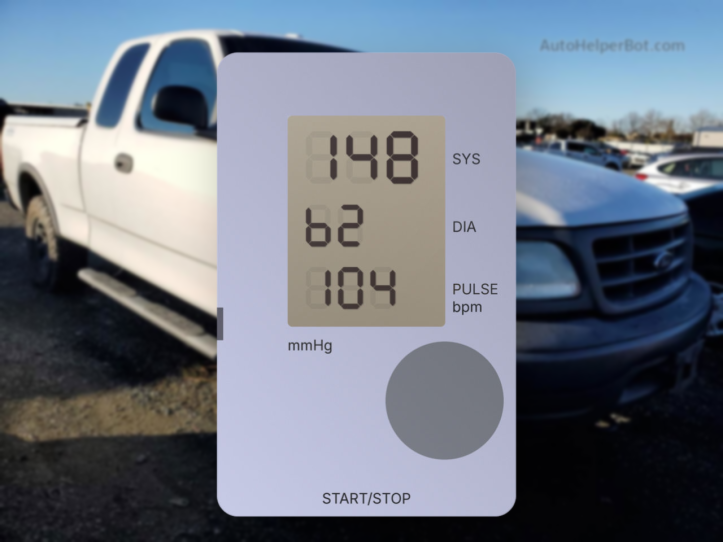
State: 148 mmHg
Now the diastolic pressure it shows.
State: 62 mmHg
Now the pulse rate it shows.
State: 104 bpm
